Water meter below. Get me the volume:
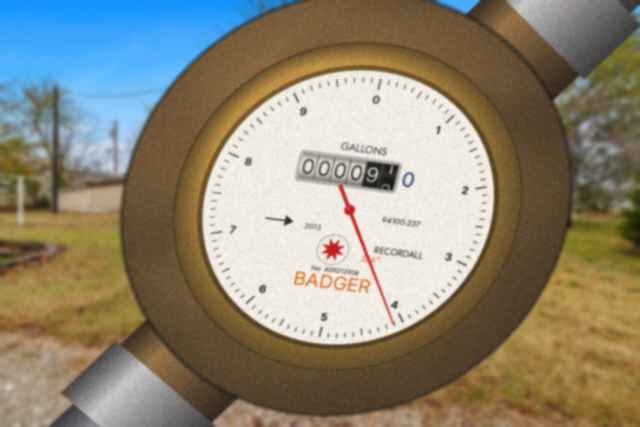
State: 914.1 gal
